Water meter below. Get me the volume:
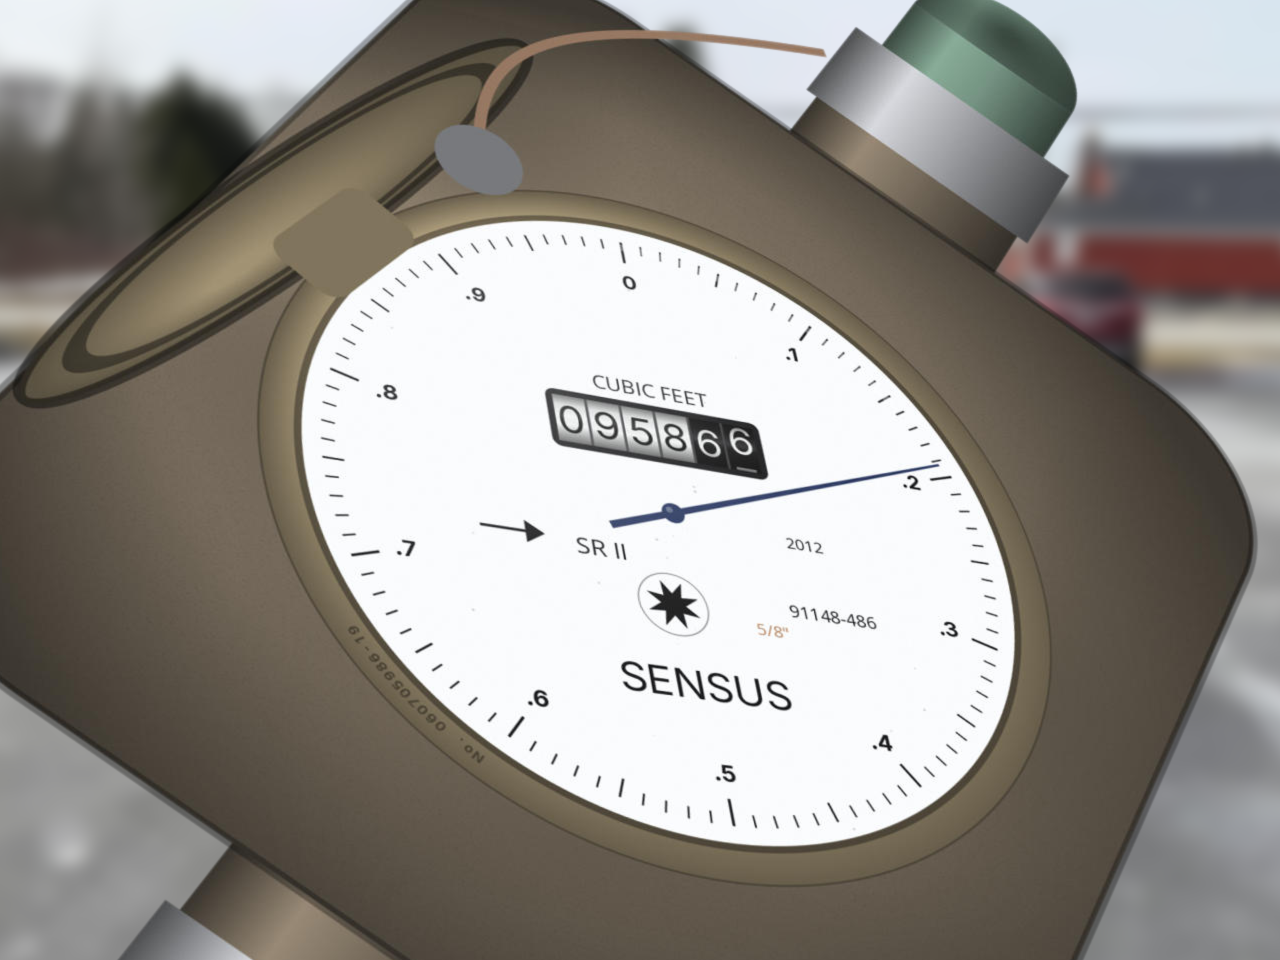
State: 95866.19 ft³
